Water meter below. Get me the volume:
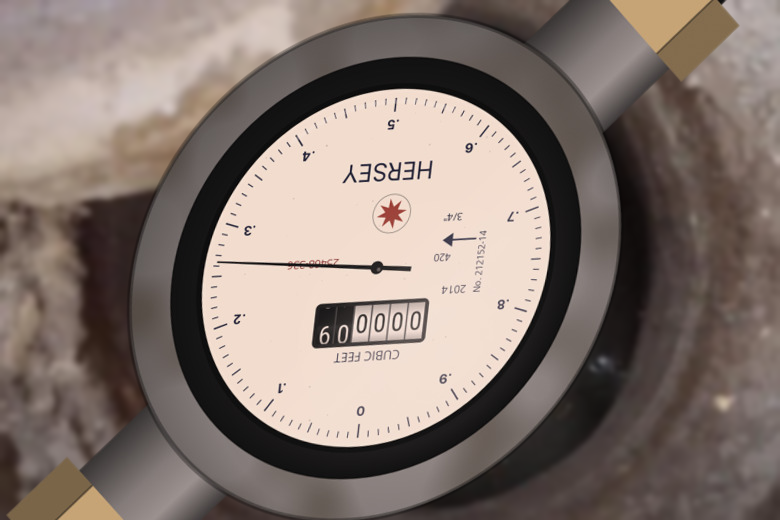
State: 9.26 ft³
